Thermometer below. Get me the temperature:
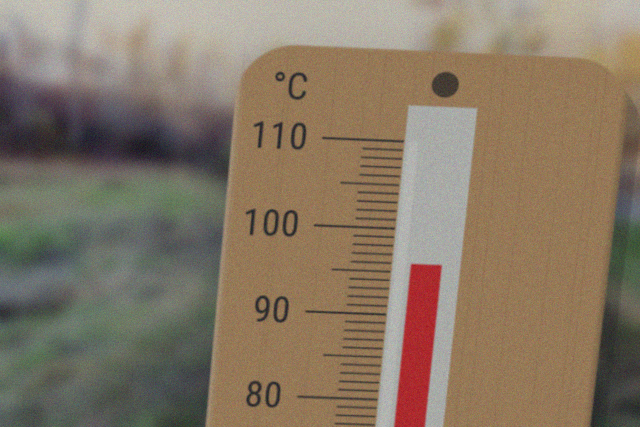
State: 96 °C
